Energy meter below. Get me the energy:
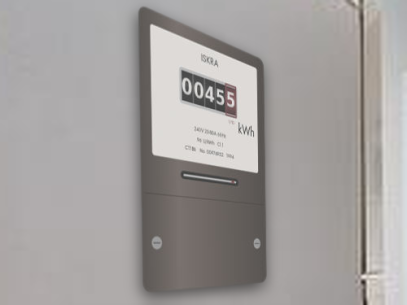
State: 45.5 kWh
